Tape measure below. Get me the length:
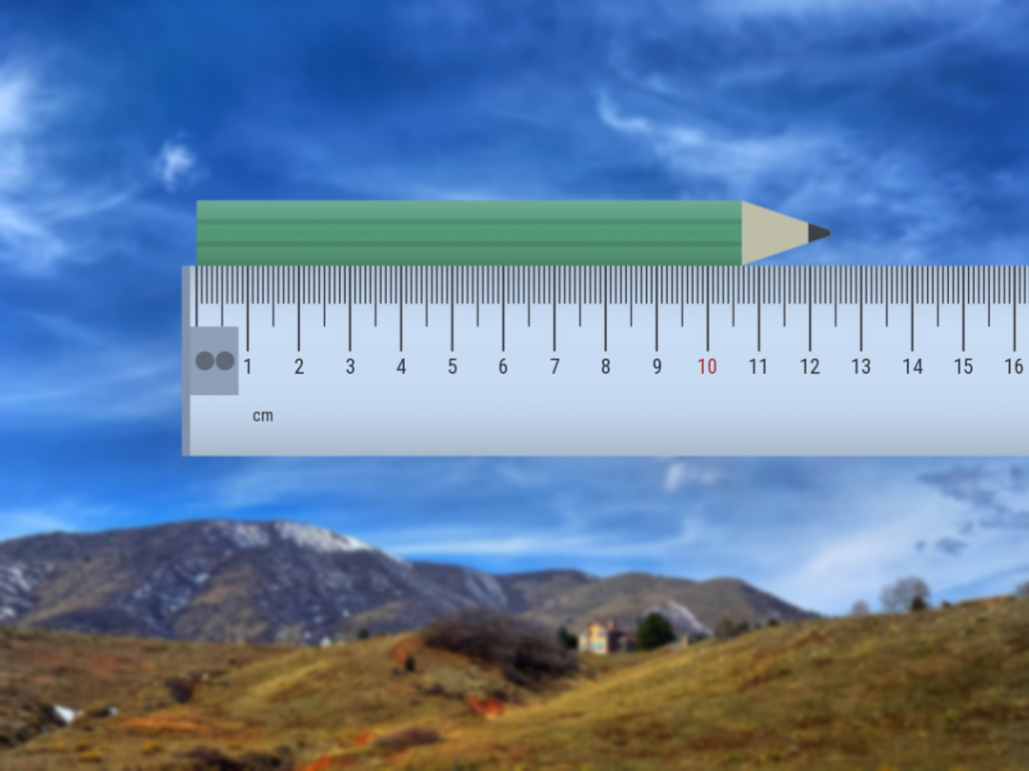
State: 12.4 cm
